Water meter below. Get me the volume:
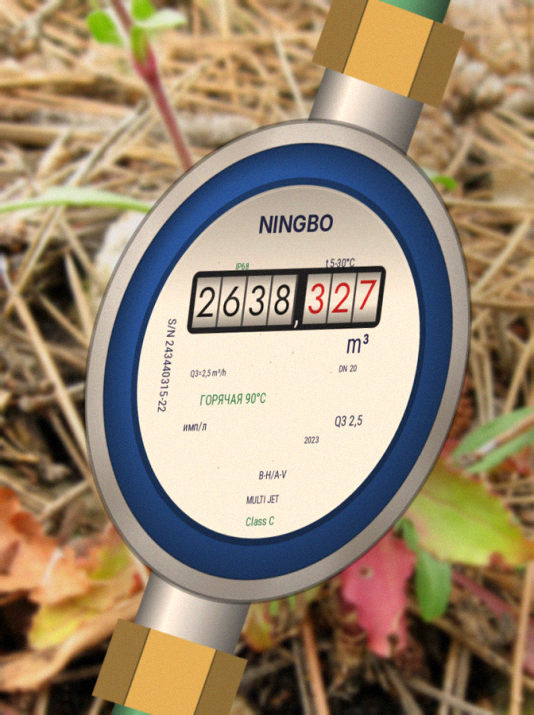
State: 2638.327 m³
